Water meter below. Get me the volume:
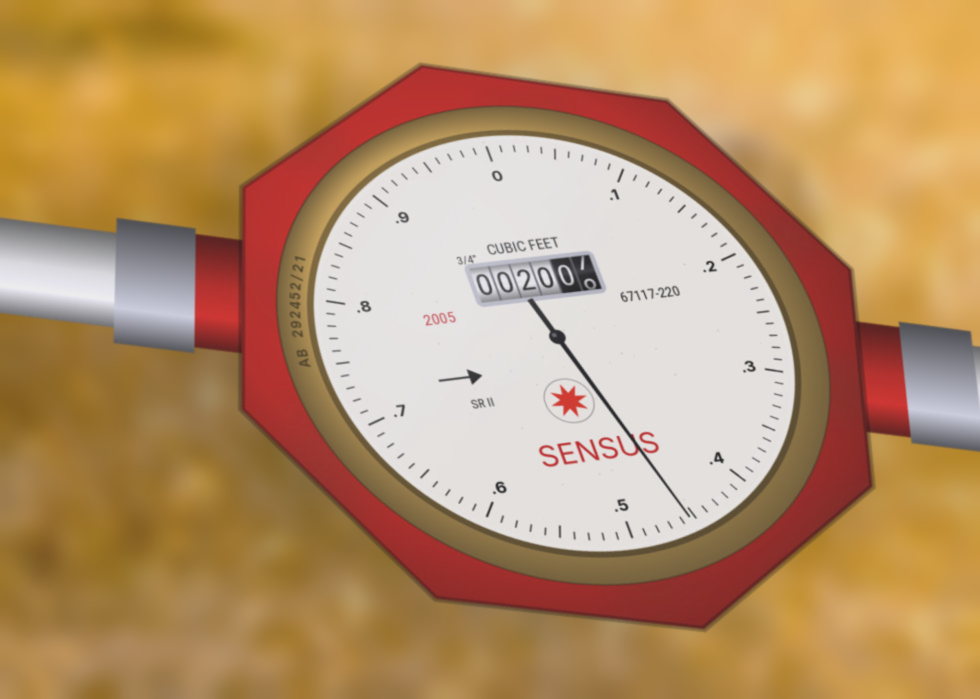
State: 2007.45 ft³
